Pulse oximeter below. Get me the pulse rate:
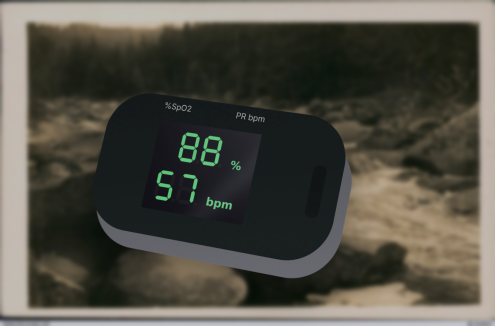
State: 57 bpm
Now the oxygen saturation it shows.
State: 88 %
